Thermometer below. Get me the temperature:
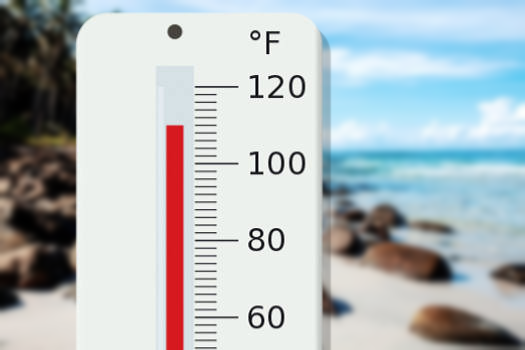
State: 110 °F
